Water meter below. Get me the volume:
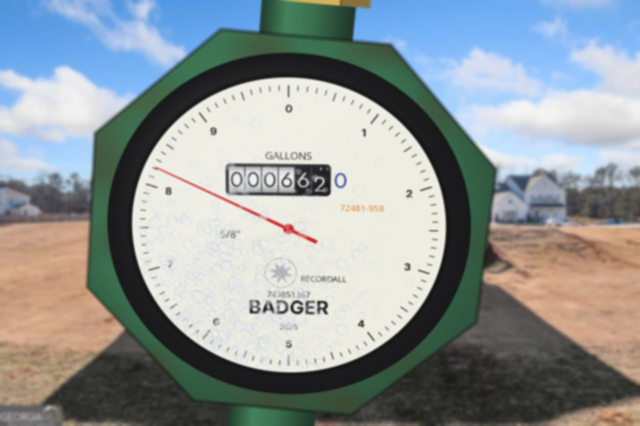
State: 6618.2 gal
